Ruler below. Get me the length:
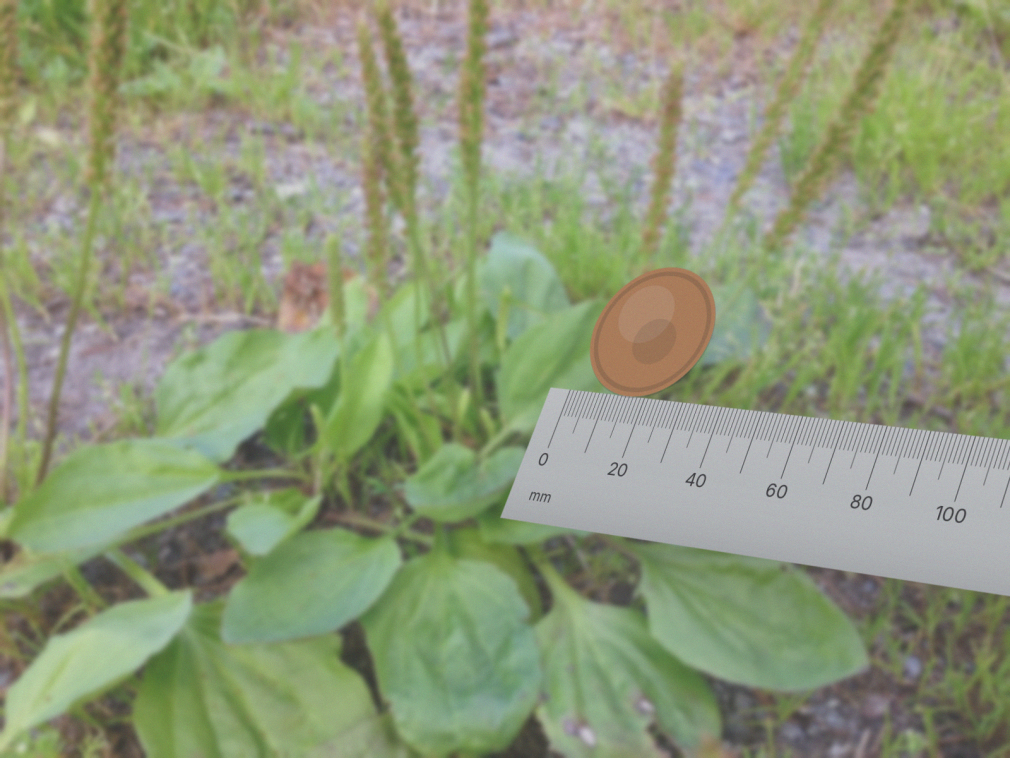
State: 31 mm
